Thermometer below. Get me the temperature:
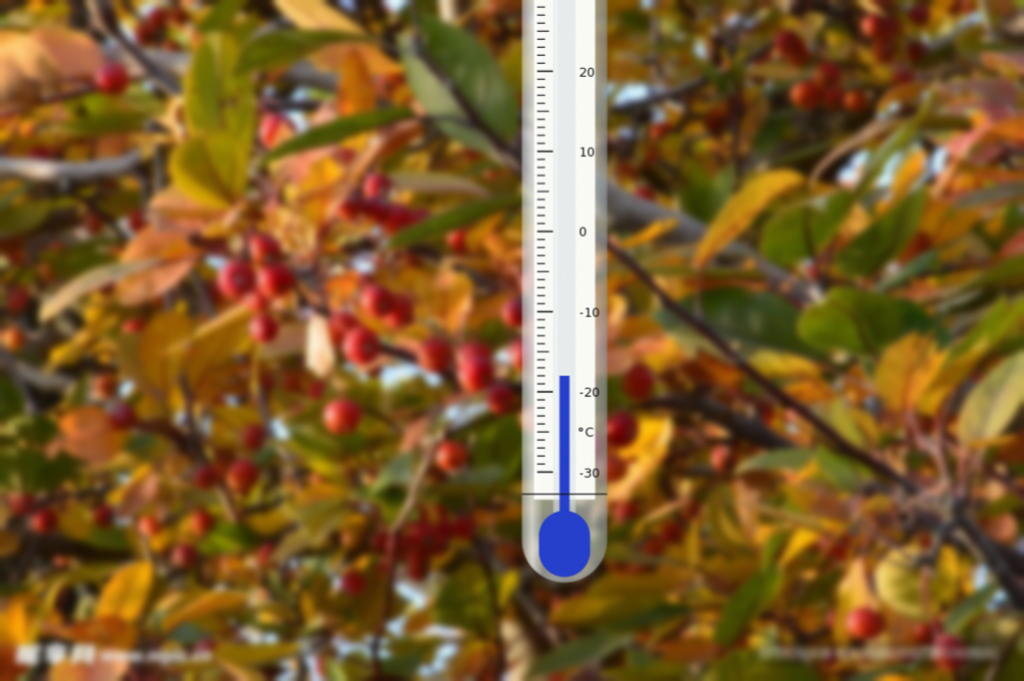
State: -18 °C
